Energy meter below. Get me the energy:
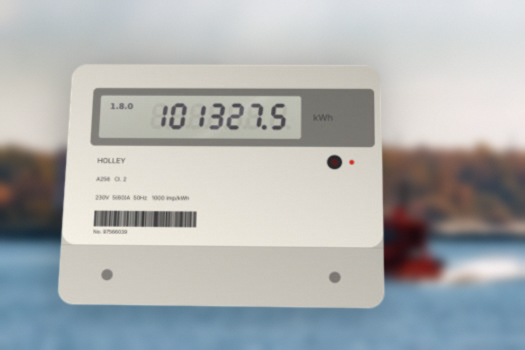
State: 101327.5 kWh
